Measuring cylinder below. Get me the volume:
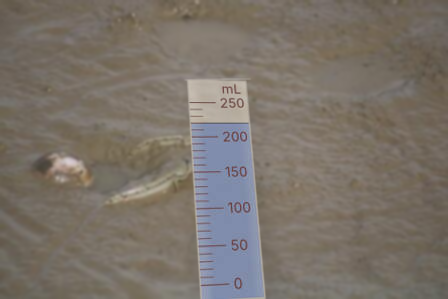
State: 220 mL
